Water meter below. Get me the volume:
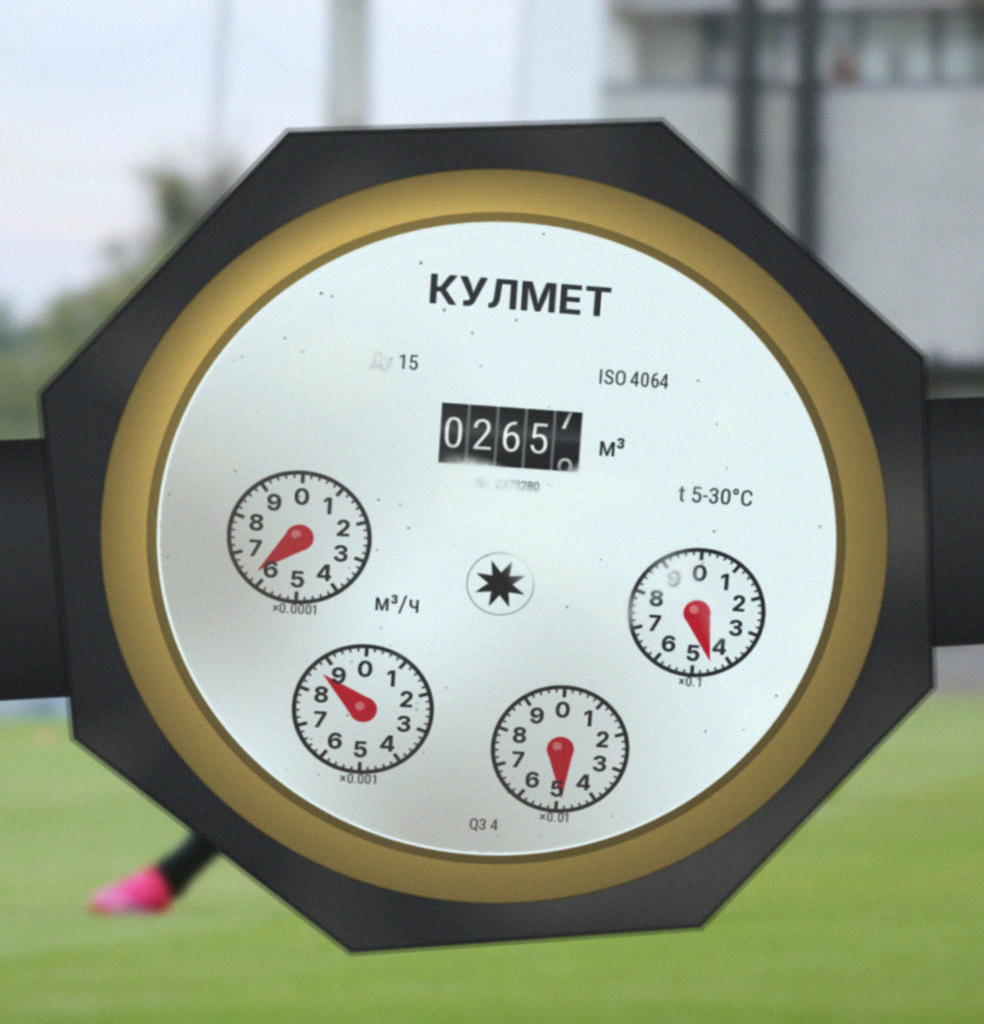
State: 2657.4486 m³
